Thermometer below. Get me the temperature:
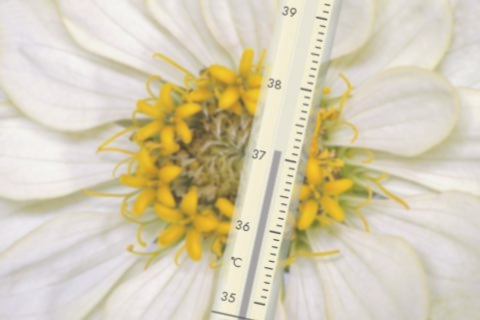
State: 37.1 °C
